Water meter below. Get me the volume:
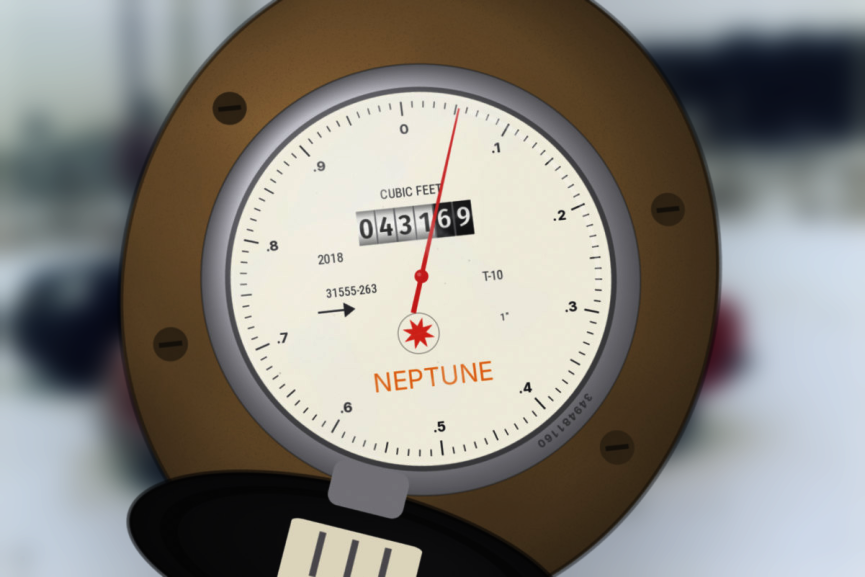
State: 43169.05 ft³
